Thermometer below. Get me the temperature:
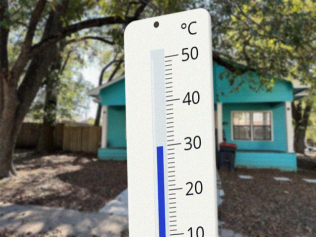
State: 30 °C
